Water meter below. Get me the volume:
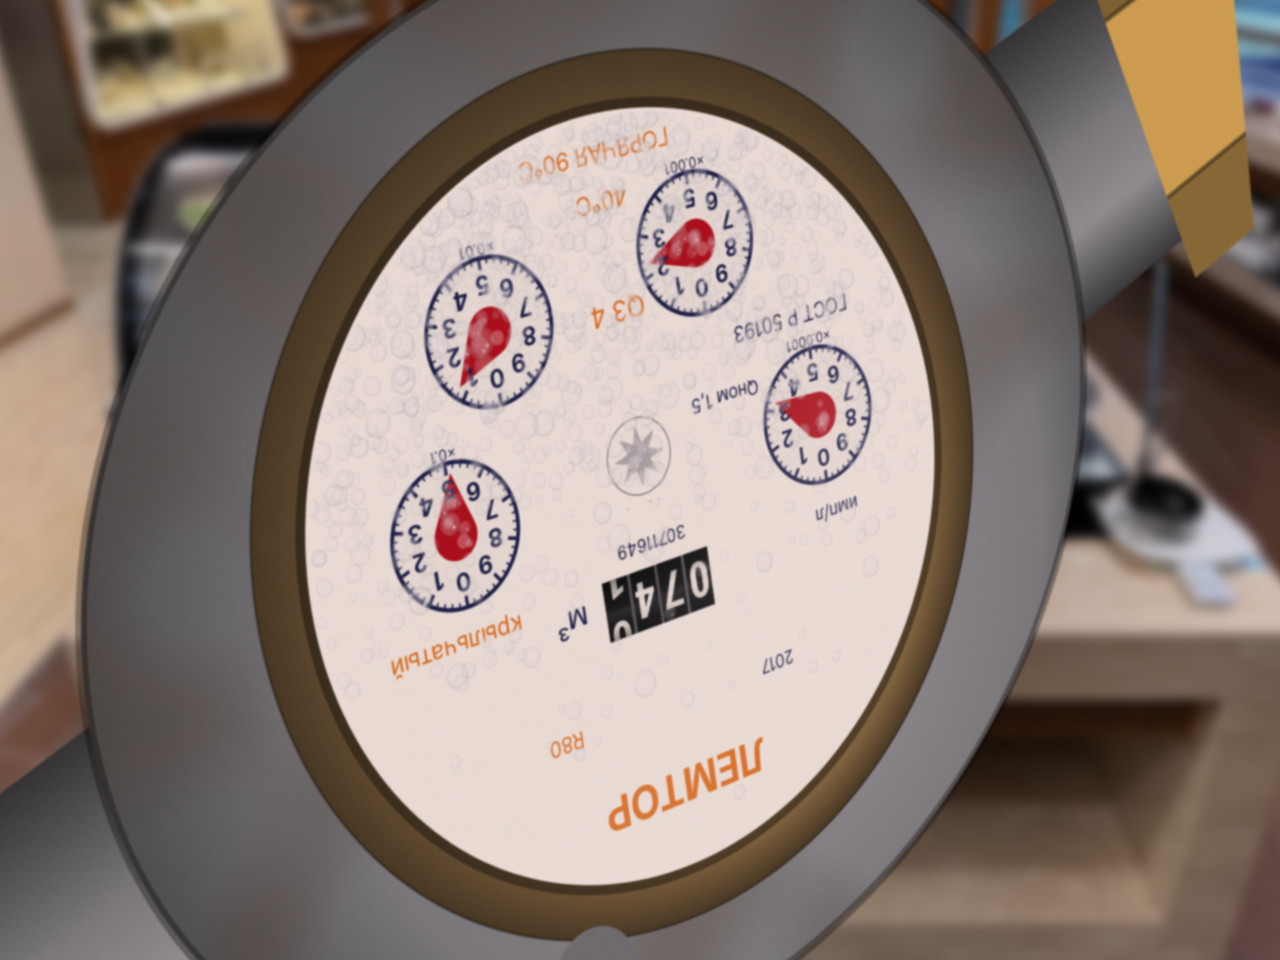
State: 740.5123 m³
